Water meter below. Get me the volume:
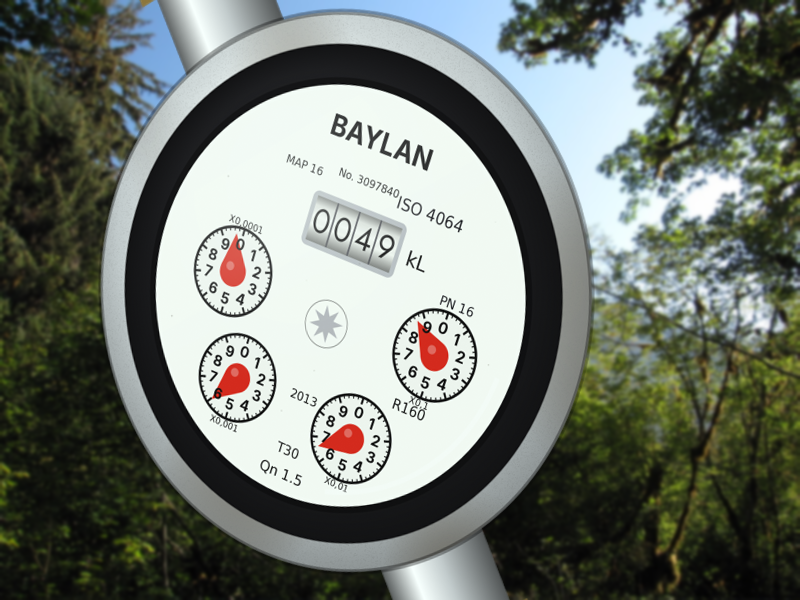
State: 49.8659 kL
